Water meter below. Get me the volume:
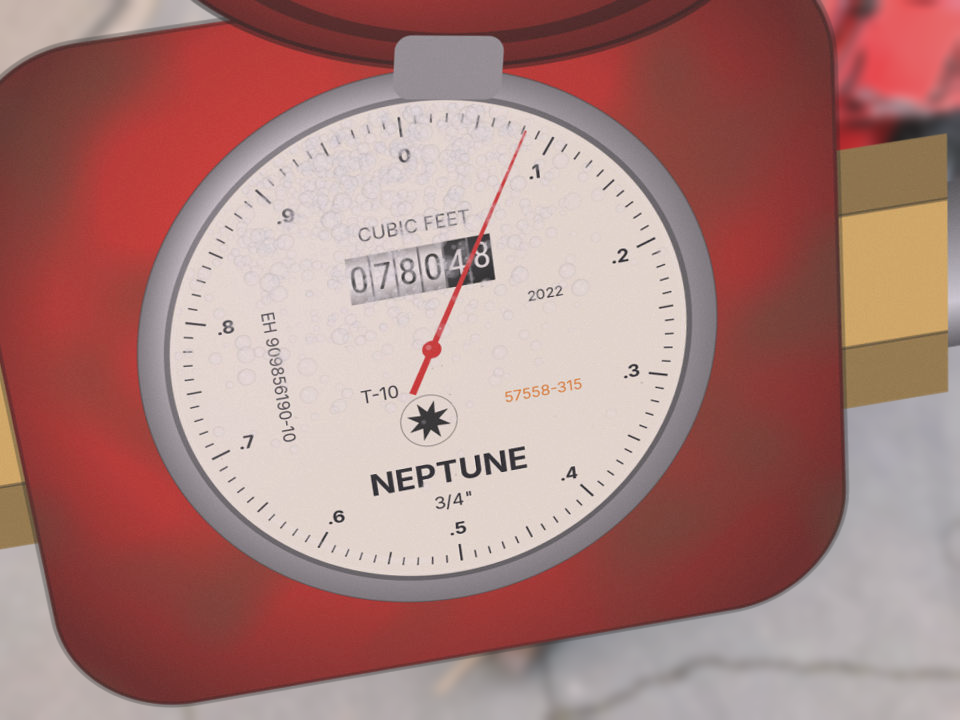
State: 78048.08 ft³
